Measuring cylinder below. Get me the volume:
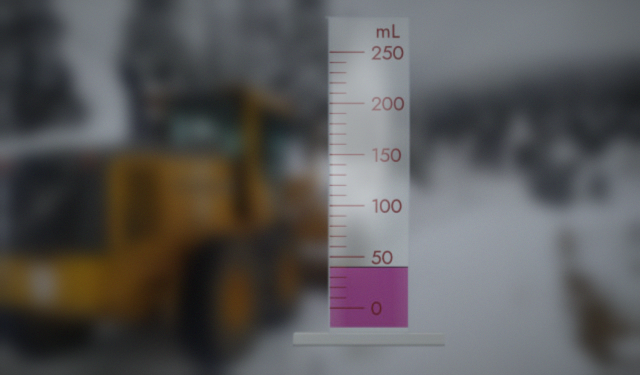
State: 40 mL
